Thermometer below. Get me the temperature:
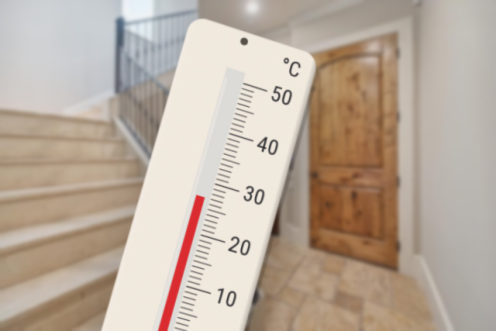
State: 27 °C
